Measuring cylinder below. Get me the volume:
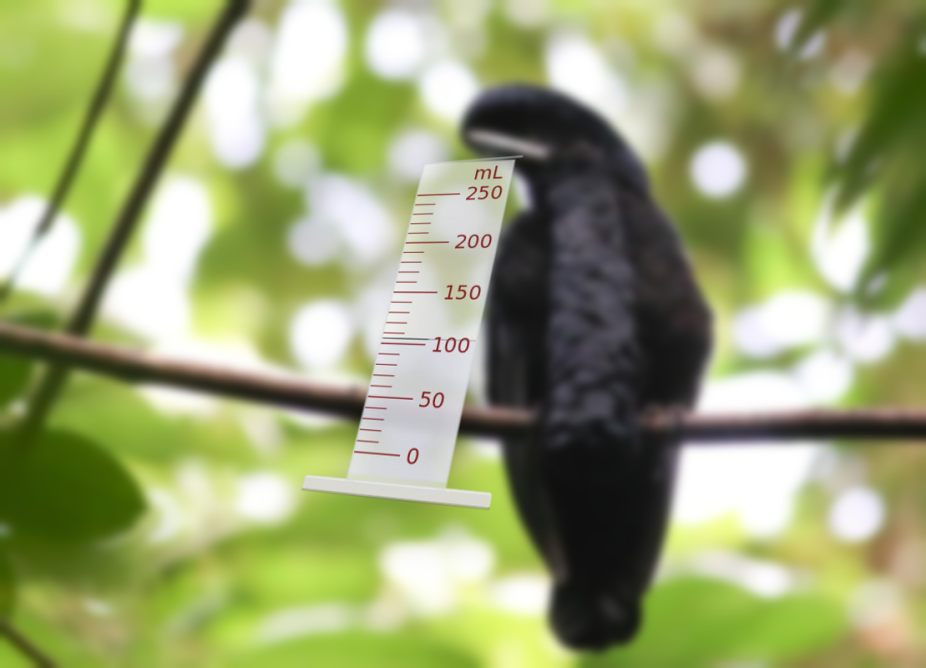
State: 105 mL
